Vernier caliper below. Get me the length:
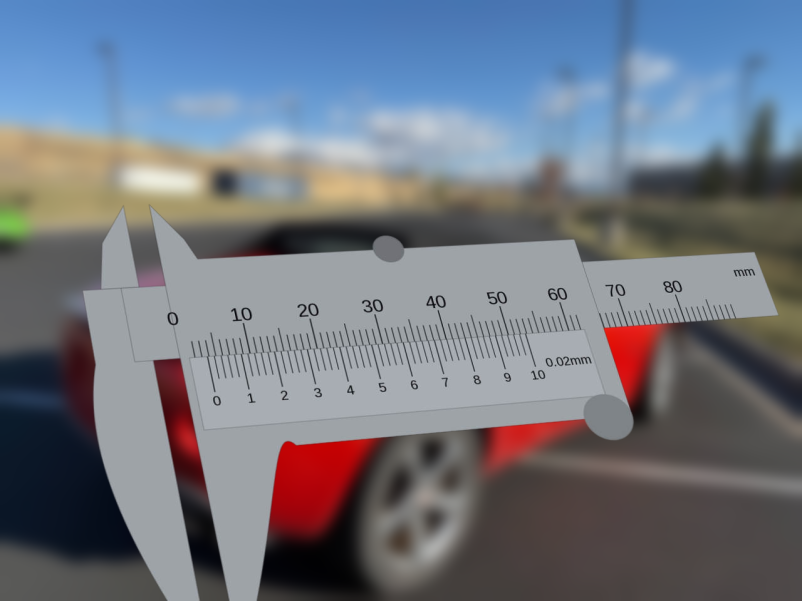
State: 3.8 mm
